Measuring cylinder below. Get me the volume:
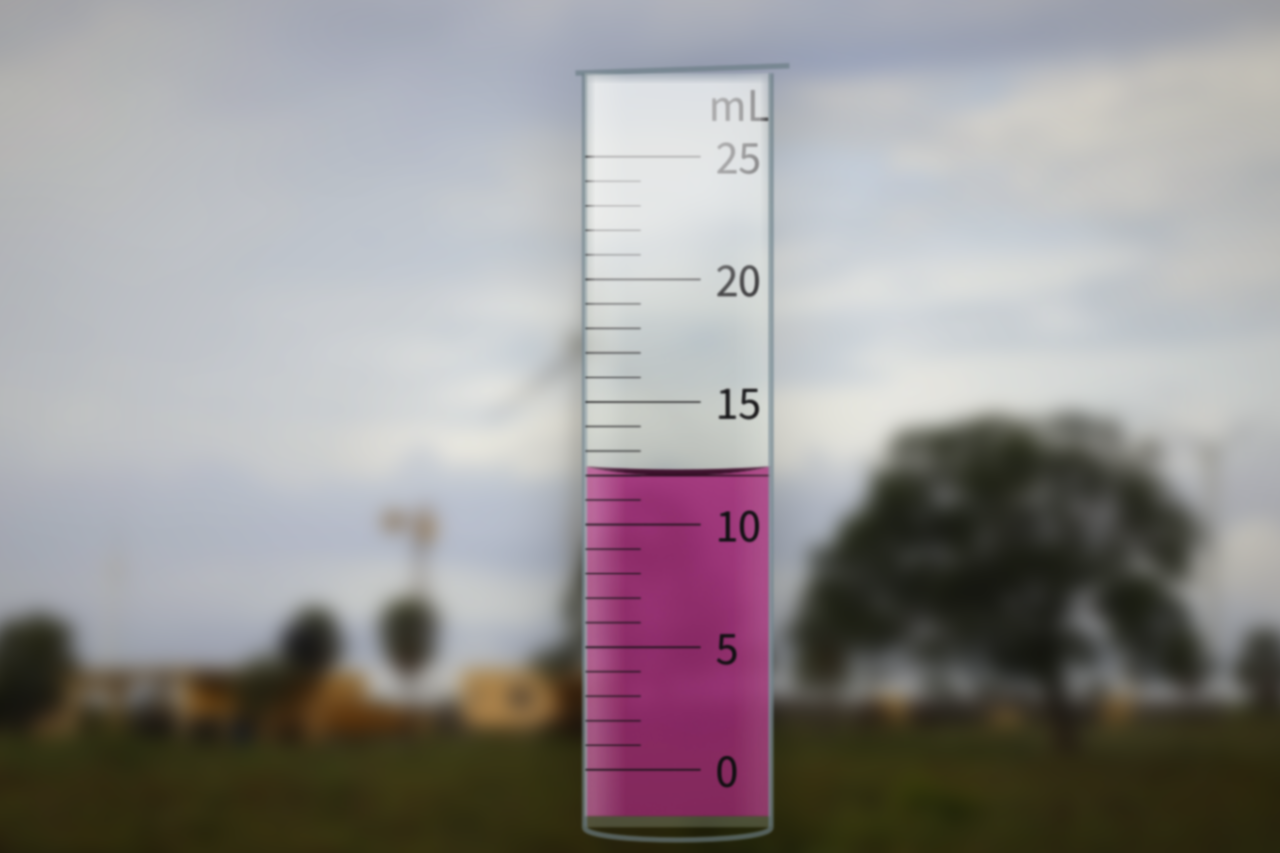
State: 12 mL
